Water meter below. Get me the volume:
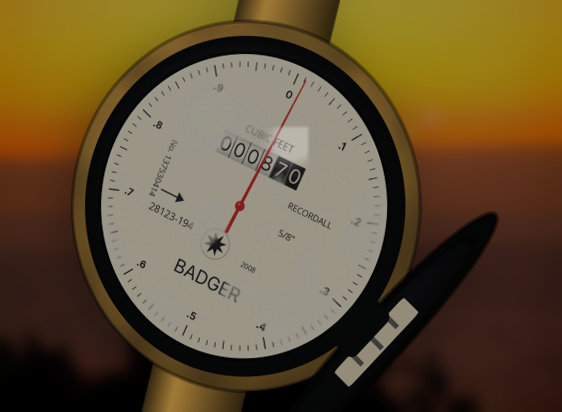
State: 870.01 ft³
